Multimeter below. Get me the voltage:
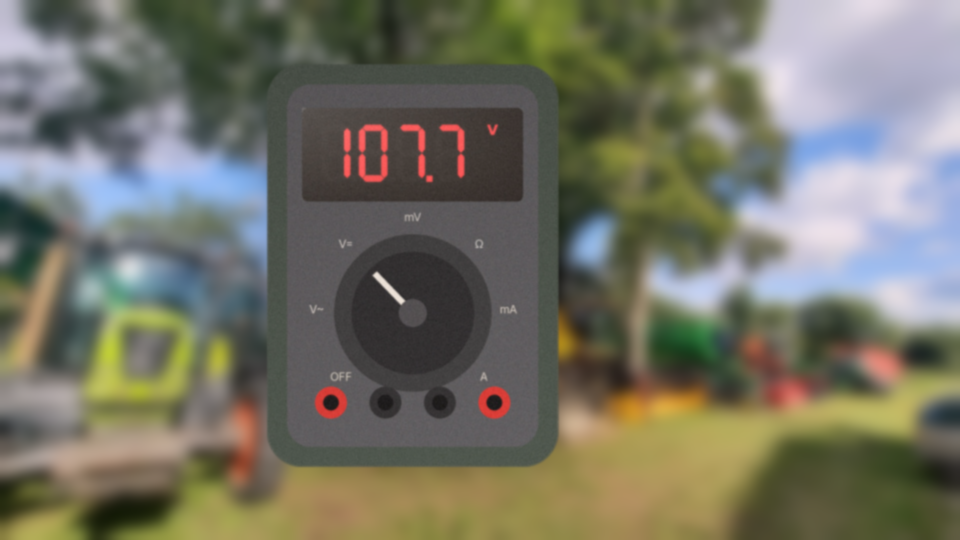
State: 107.7 V
